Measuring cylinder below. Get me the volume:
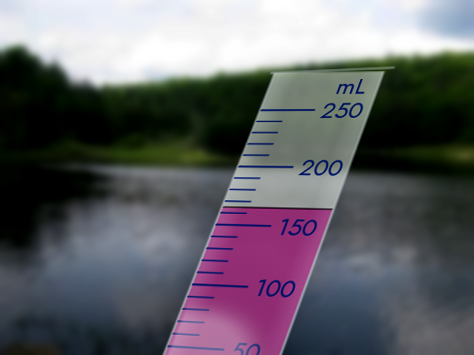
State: 165 mL
